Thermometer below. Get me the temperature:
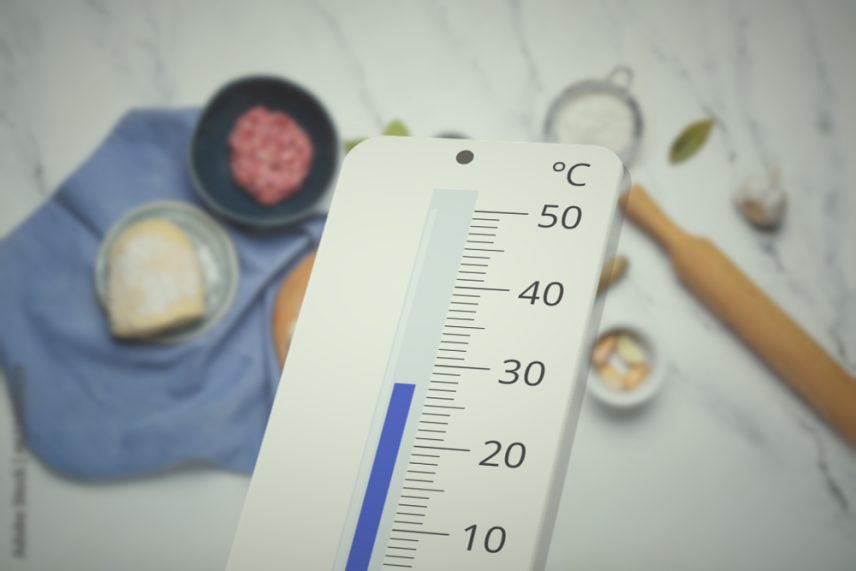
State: 27.5 °C
